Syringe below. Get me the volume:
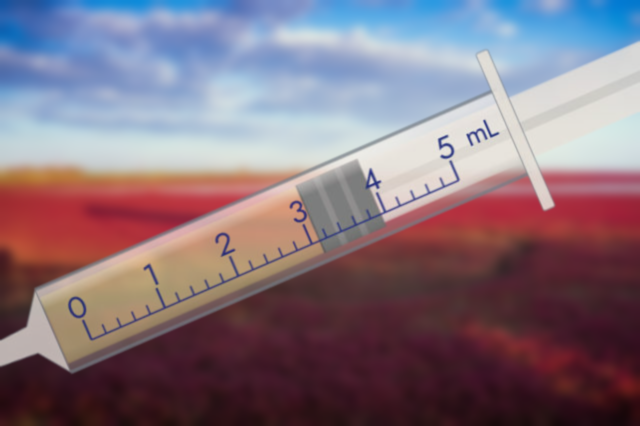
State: 3.1 mL
